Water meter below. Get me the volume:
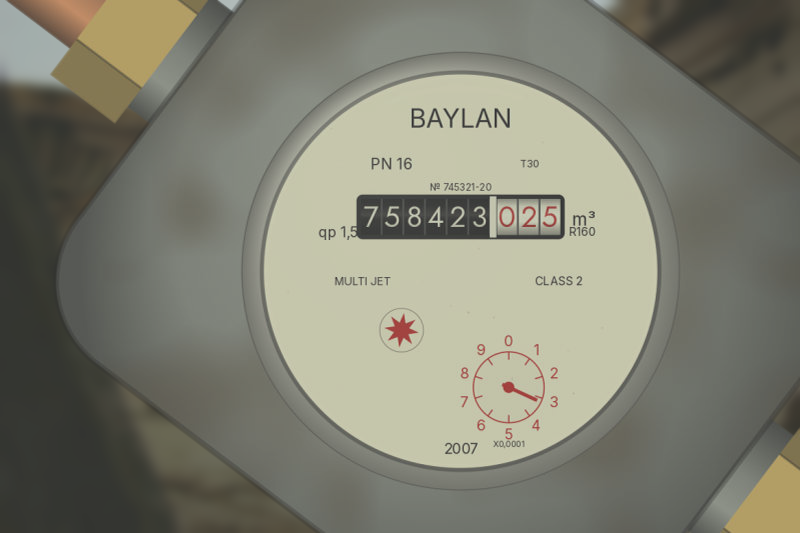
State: 758423.0253 m³
